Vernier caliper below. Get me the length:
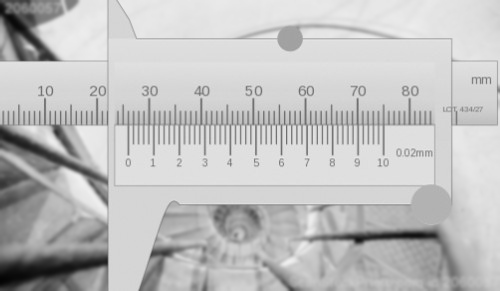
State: 26.0 mm
